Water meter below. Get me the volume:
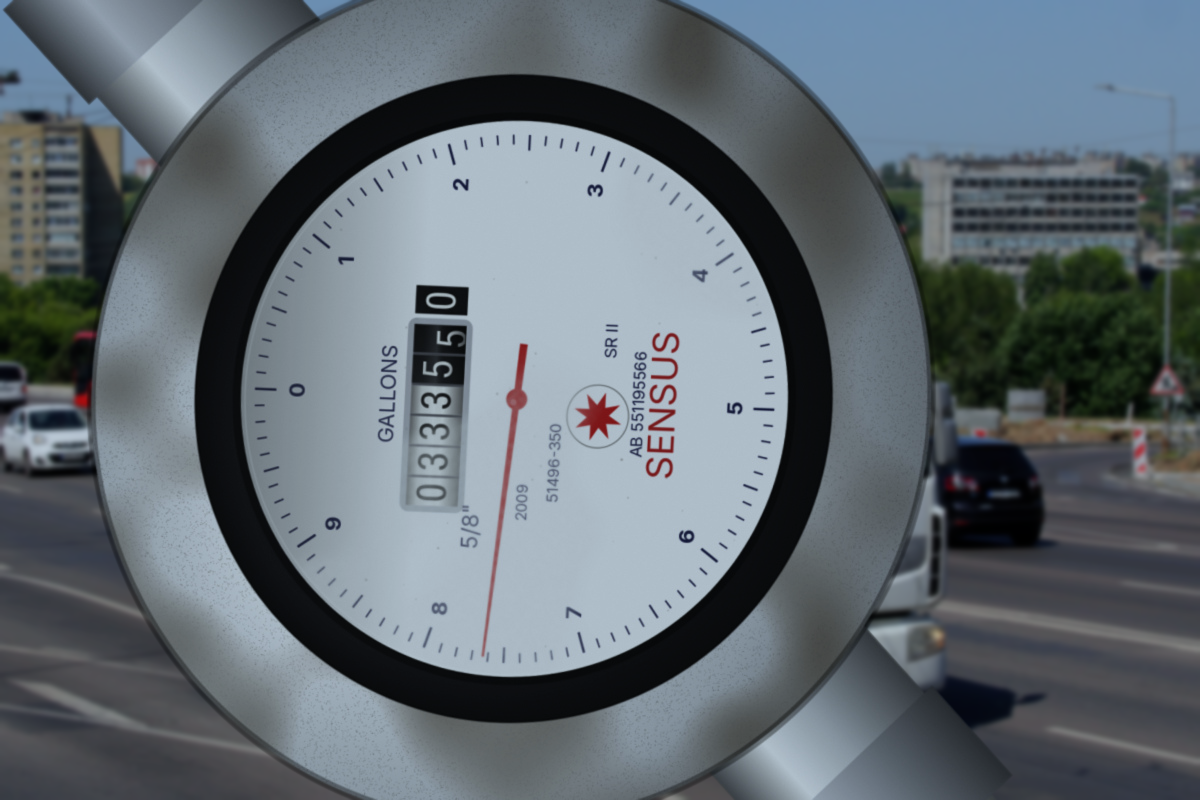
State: 333547.6 gal
